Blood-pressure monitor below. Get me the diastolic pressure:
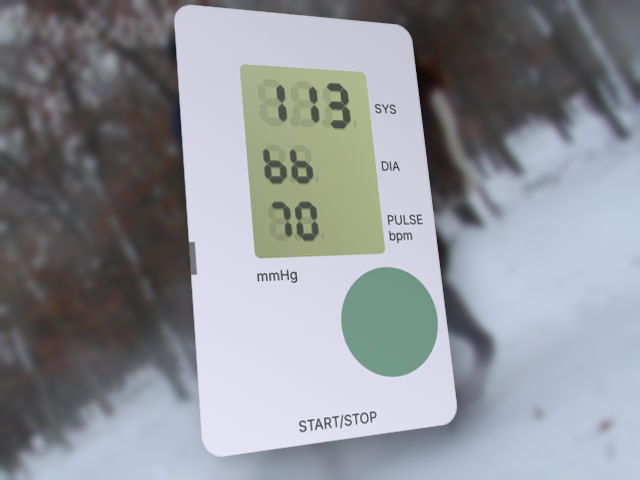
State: 66 mmHg
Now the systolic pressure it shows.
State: 113 mmHg
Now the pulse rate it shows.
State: 70 bpm
